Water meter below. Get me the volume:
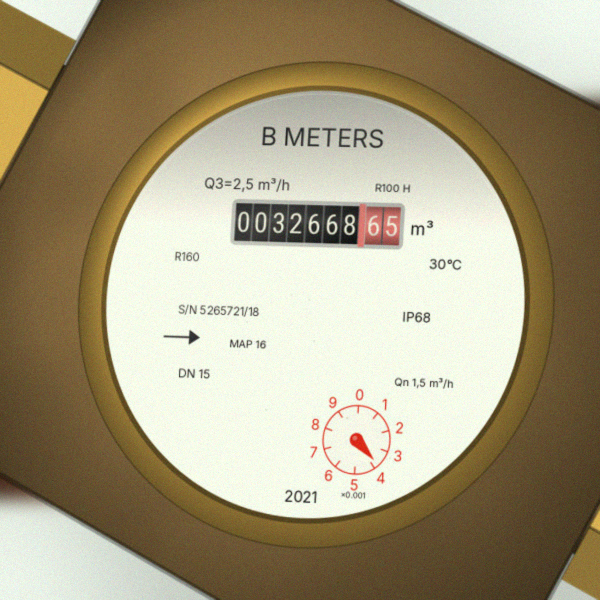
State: 32668.653 m³
